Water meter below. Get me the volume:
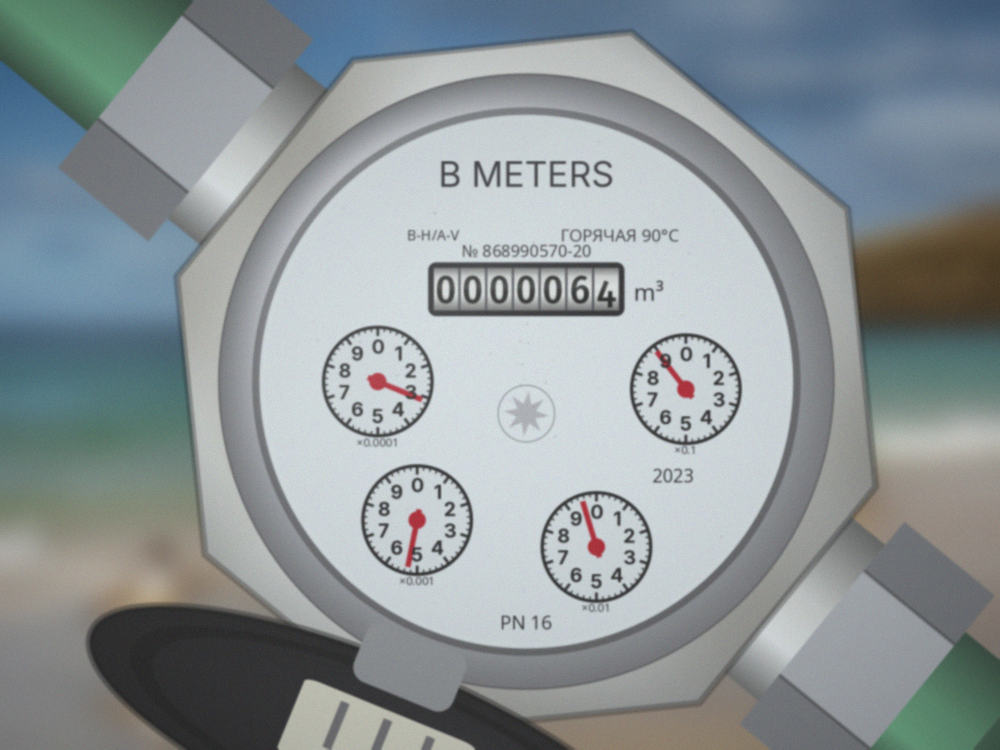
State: 63.8953 m³
